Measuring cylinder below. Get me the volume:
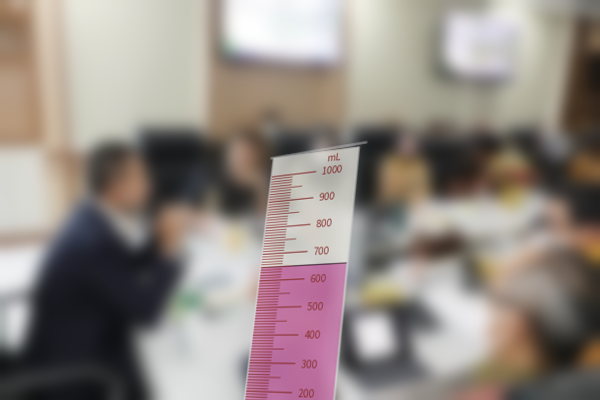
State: 650 mL
